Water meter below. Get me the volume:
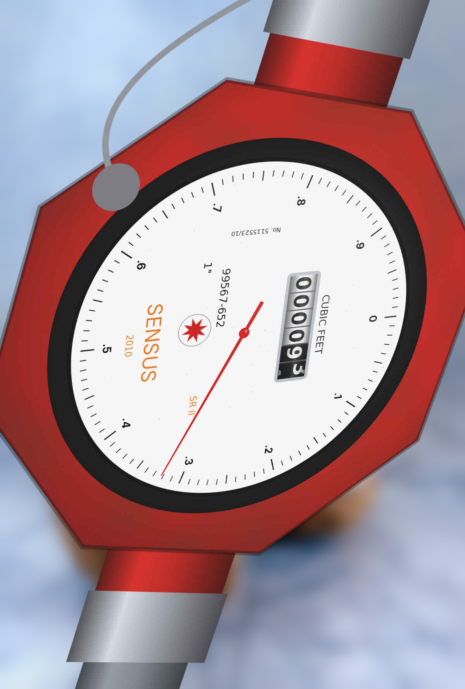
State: 93.32 ft³
